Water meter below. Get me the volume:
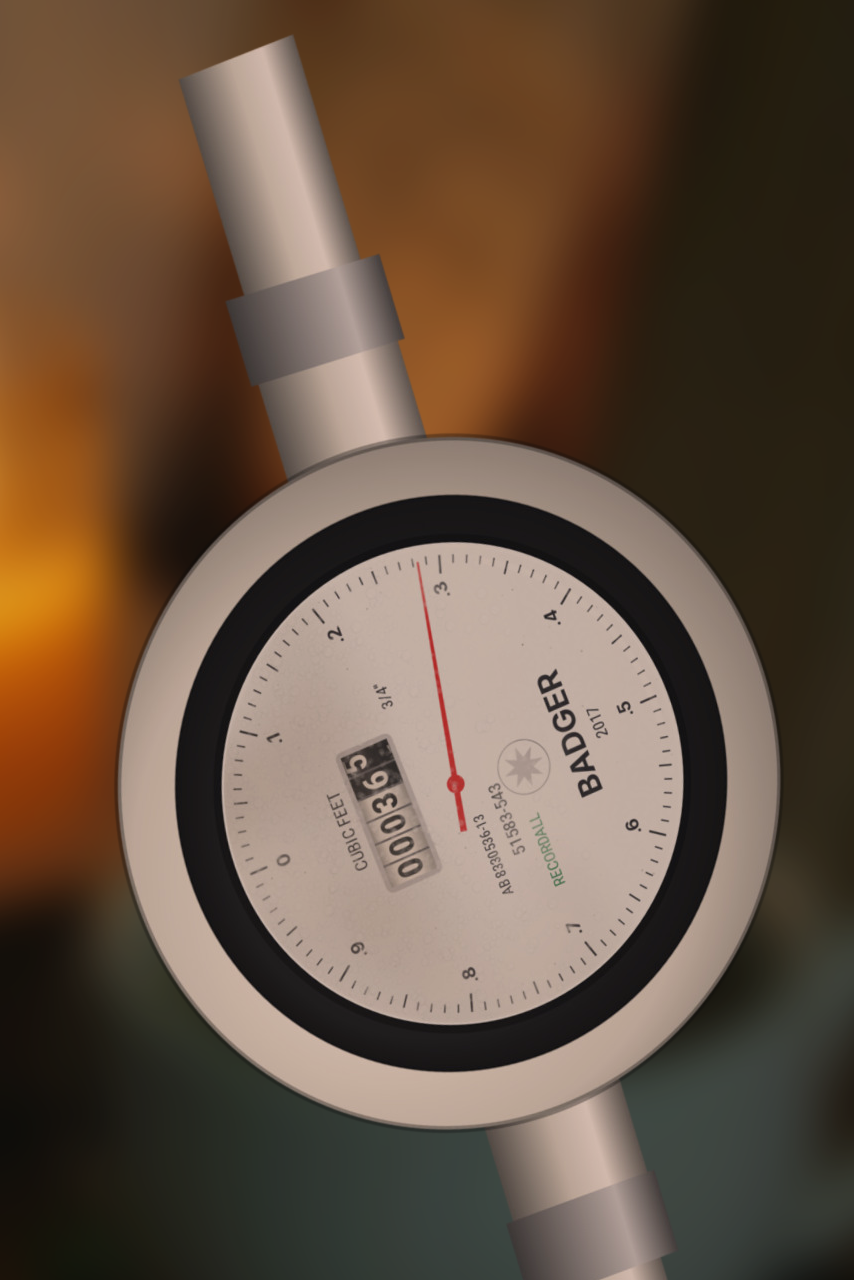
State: 365.28 ft³
